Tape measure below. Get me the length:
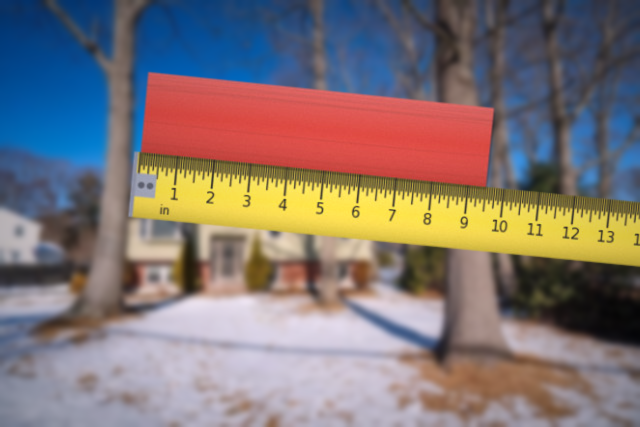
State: 9.5 in
